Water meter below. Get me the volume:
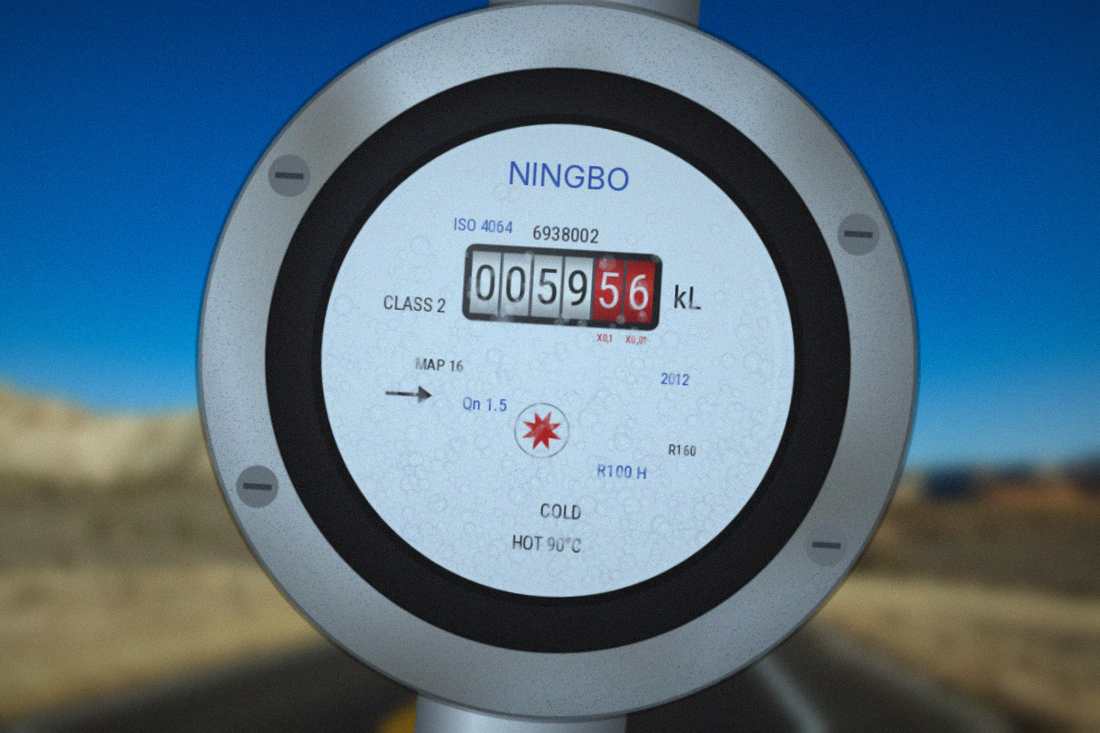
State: 59.56 kL
